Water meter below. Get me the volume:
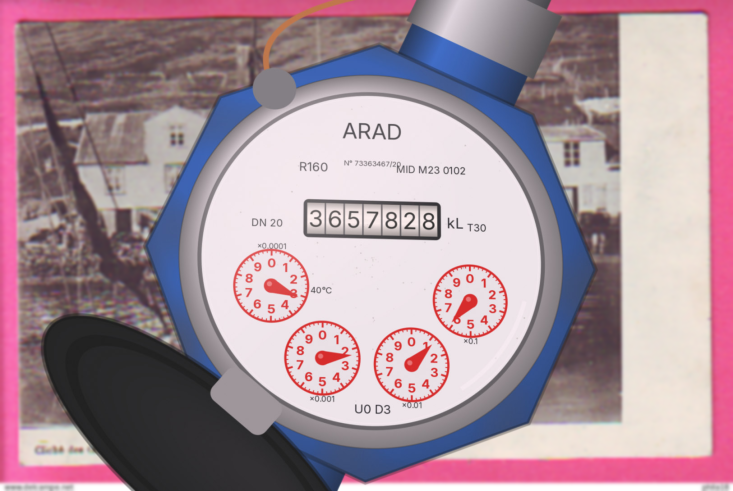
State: 3657828.6123 kL
